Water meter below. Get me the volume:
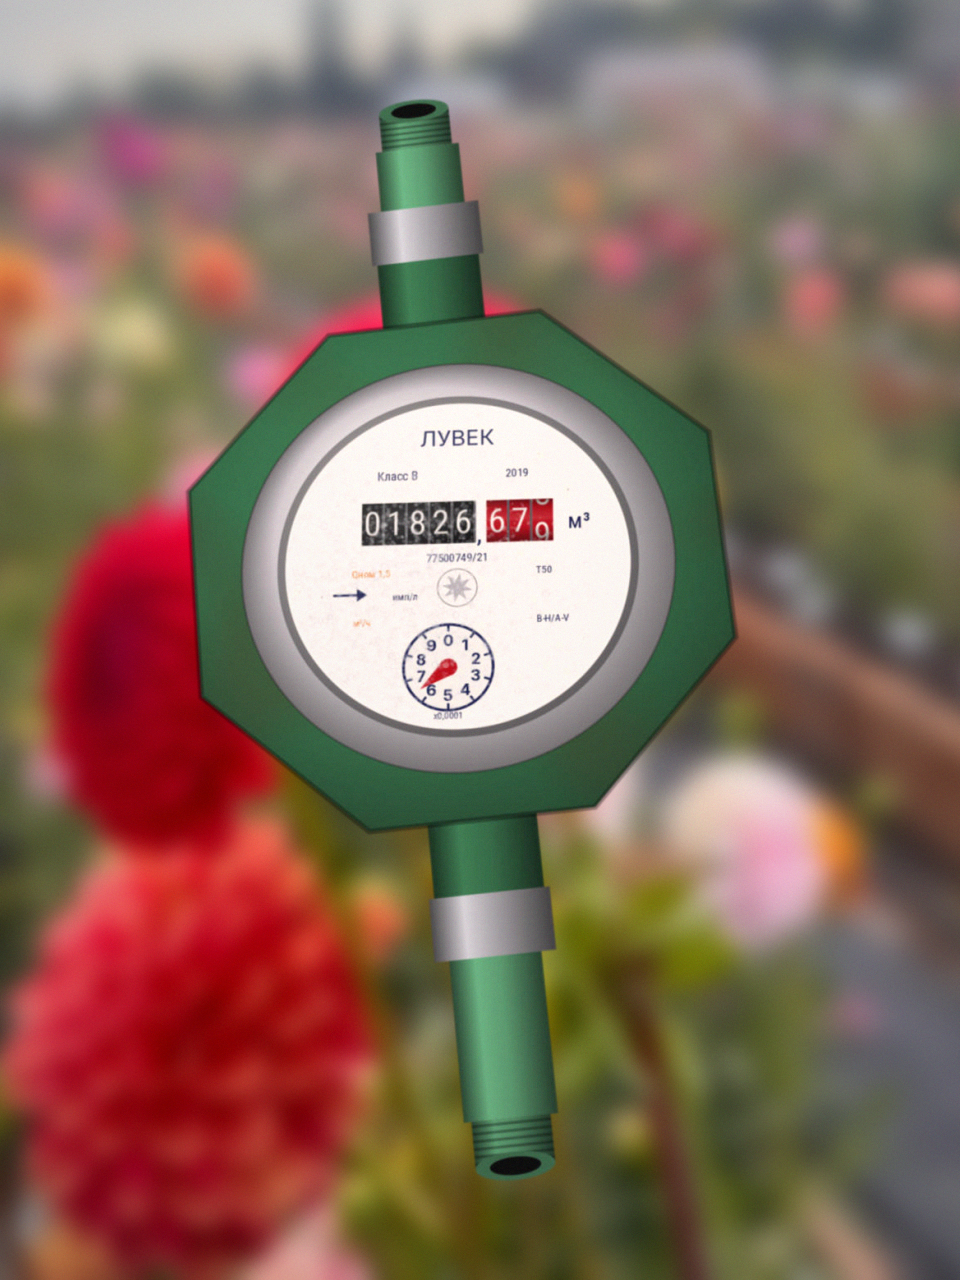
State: 1826.6786 m³
